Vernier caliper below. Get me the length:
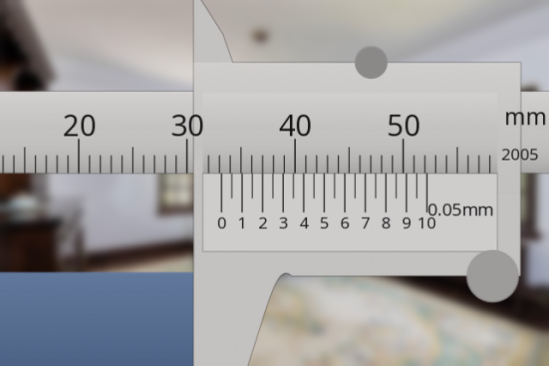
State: 33.2 mm
